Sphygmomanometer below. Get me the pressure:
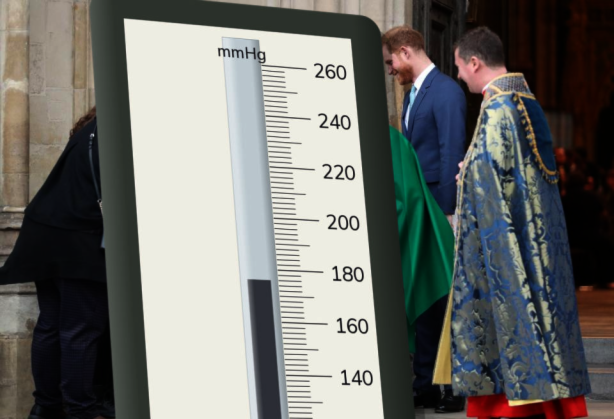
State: 176 mmHg
